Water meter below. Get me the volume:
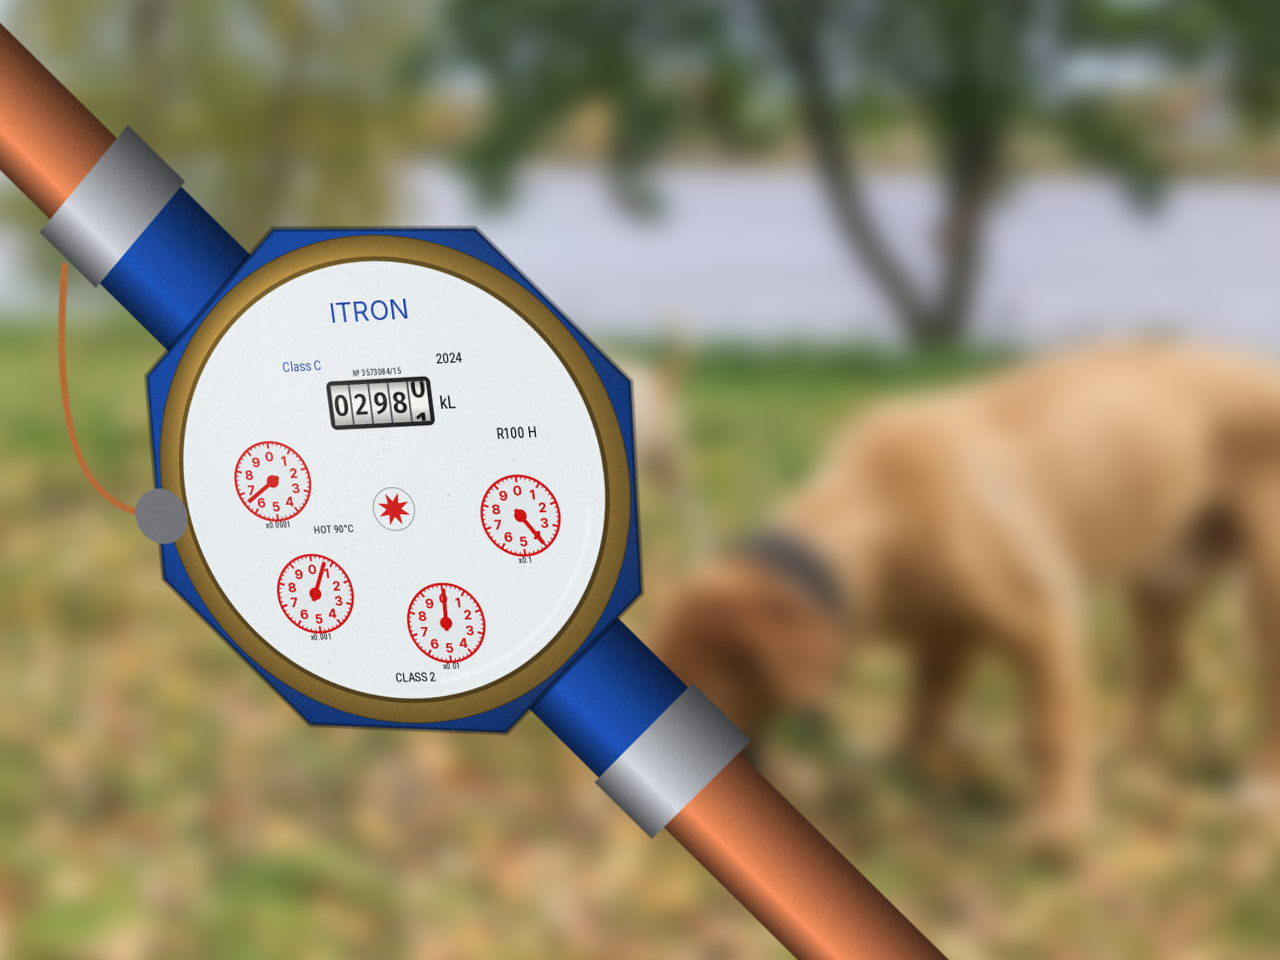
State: 2980.4006 kL
